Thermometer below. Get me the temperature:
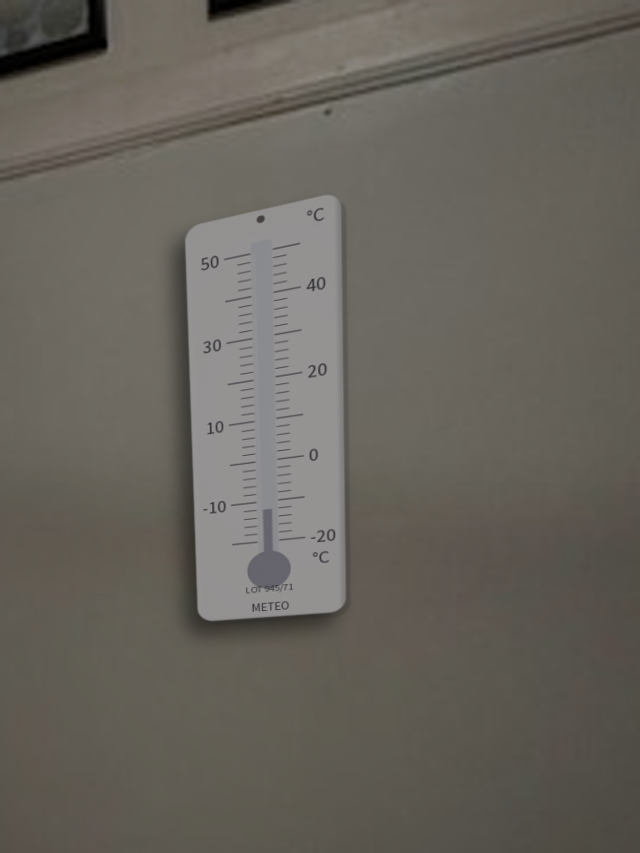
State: -12 °C
